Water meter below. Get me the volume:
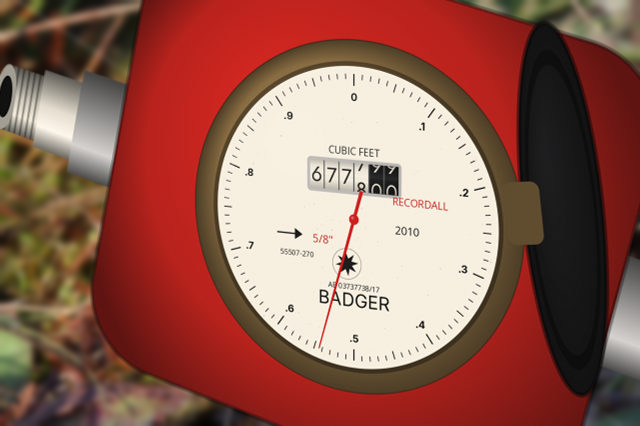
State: 677799.54 ft³
